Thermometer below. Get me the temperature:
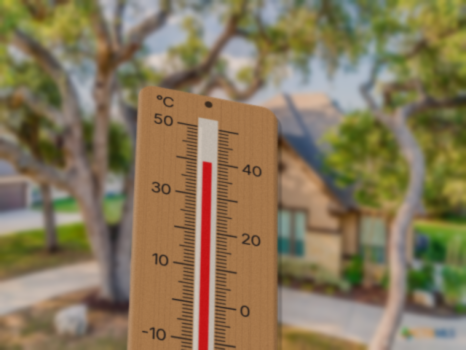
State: 40 °C
